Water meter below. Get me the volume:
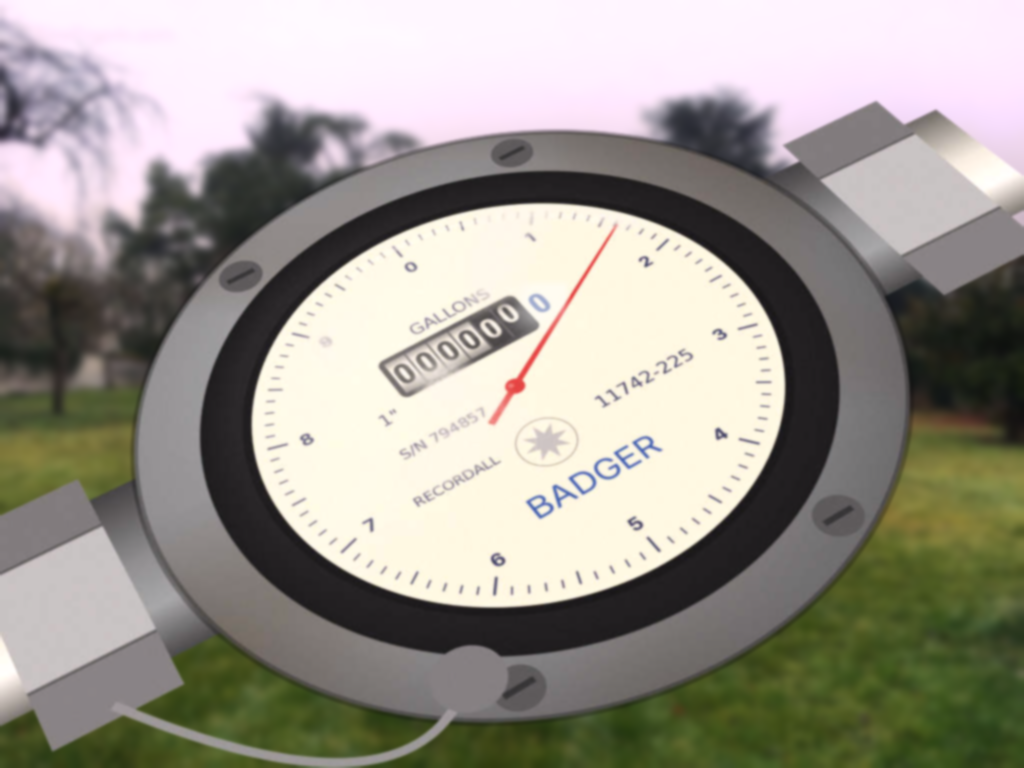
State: 1.6 gal
